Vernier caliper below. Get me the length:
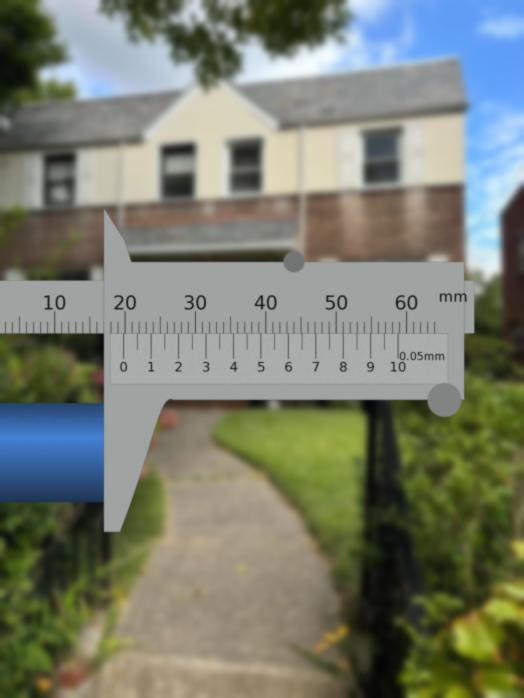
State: 19.8 mm
